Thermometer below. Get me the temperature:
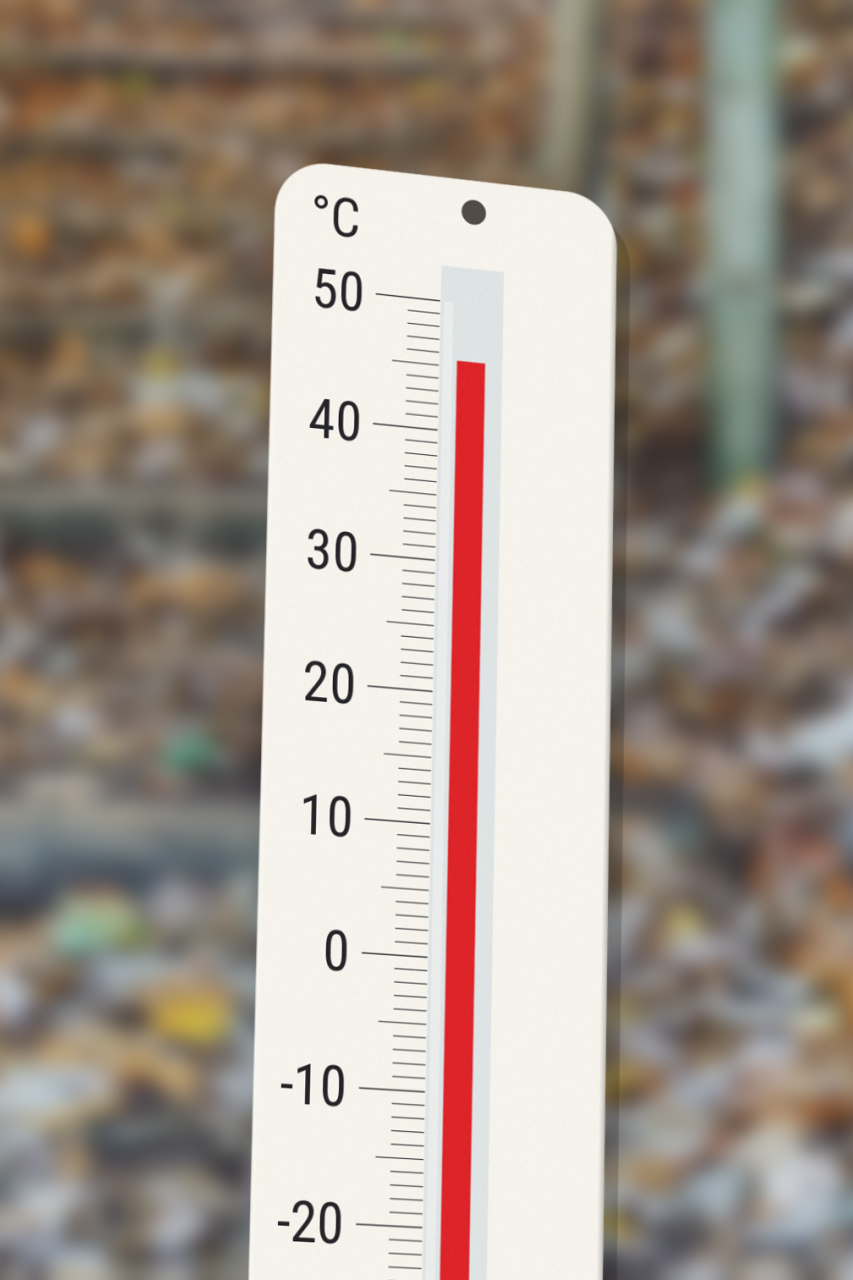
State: 45.5 °C
